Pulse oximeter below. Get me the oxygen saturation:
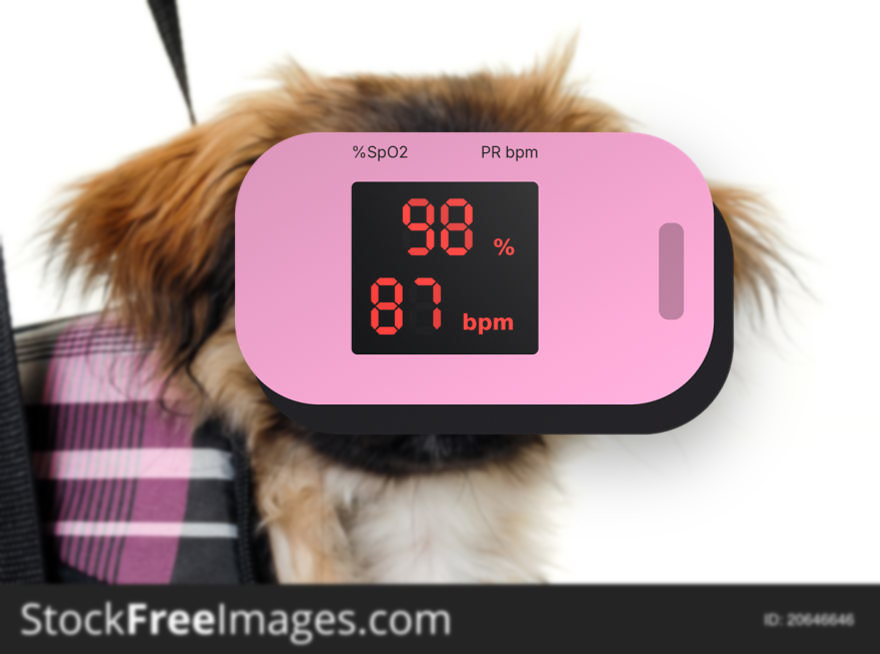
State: 98 %
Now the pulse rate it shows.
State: 87 bpm
